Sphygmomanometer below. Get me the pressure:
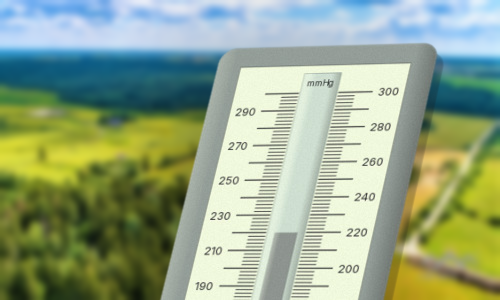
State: 220 mmHg
